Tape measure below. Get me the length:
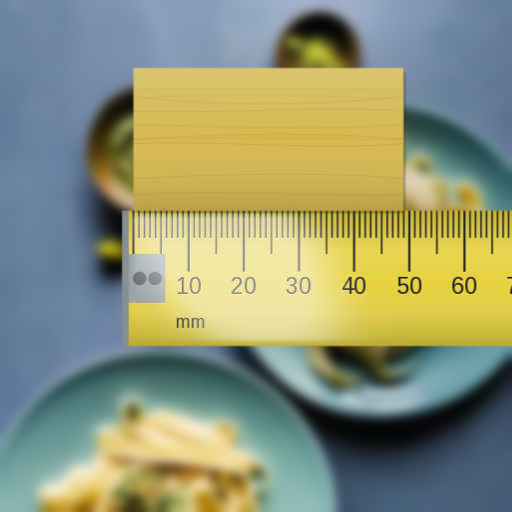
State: 49 mm
